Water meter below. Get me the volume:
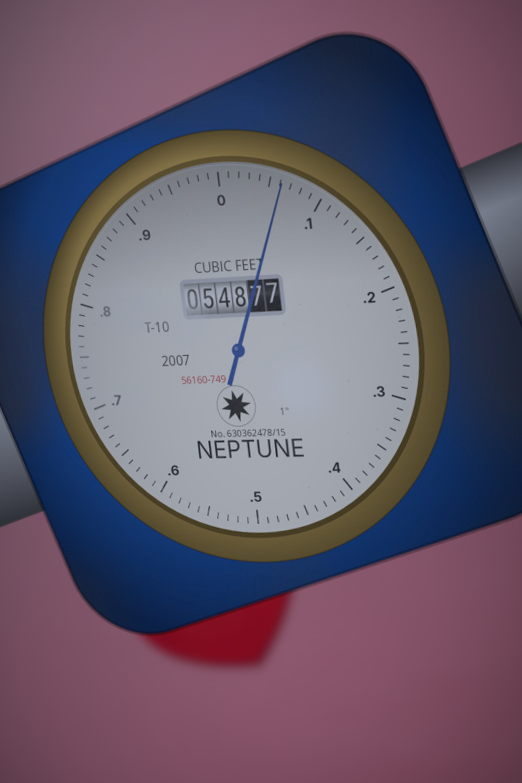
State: 54877.06 ft³
